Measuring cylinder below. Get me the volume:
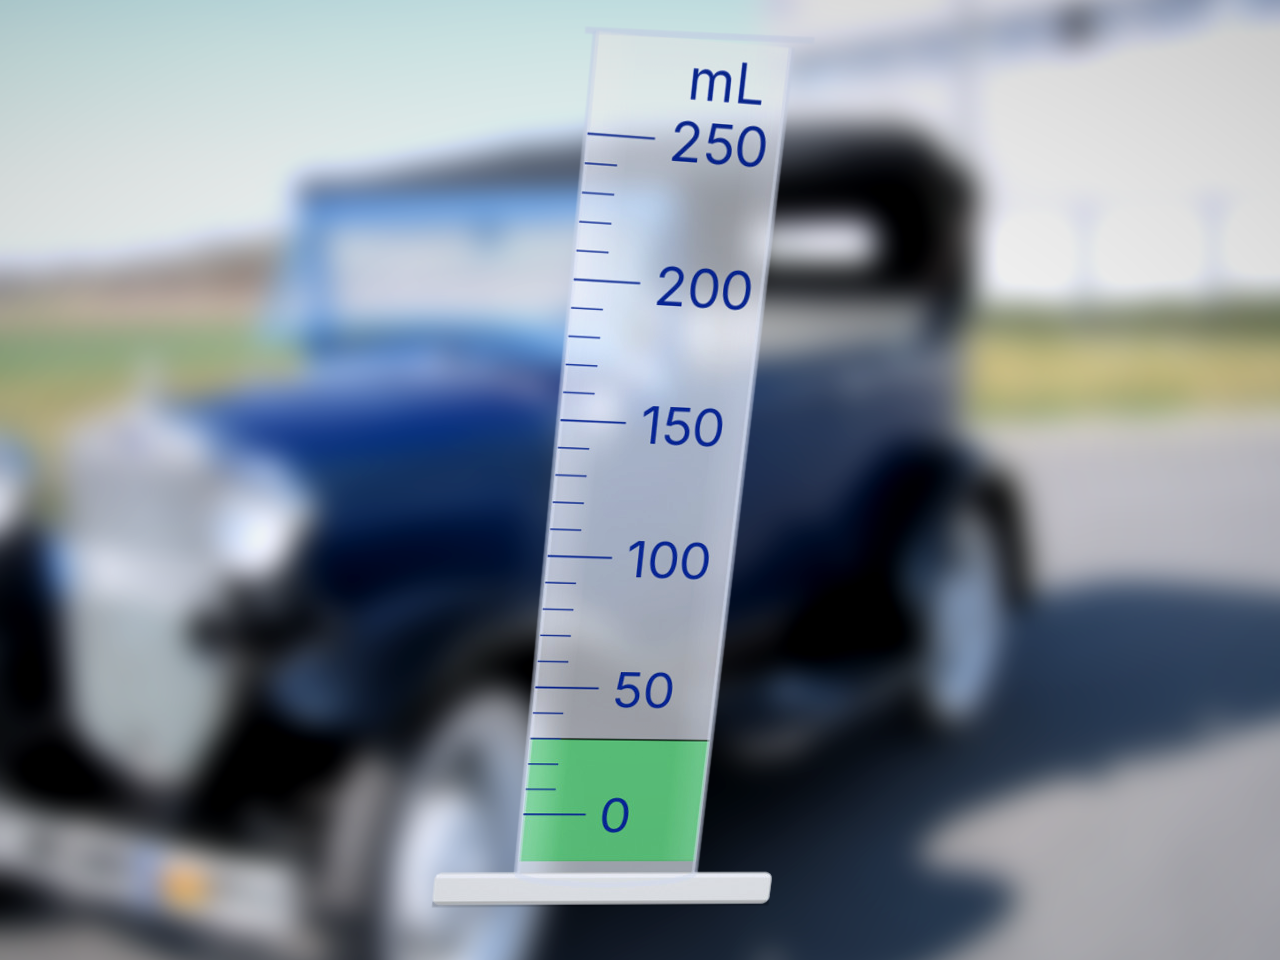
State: 30 mL
